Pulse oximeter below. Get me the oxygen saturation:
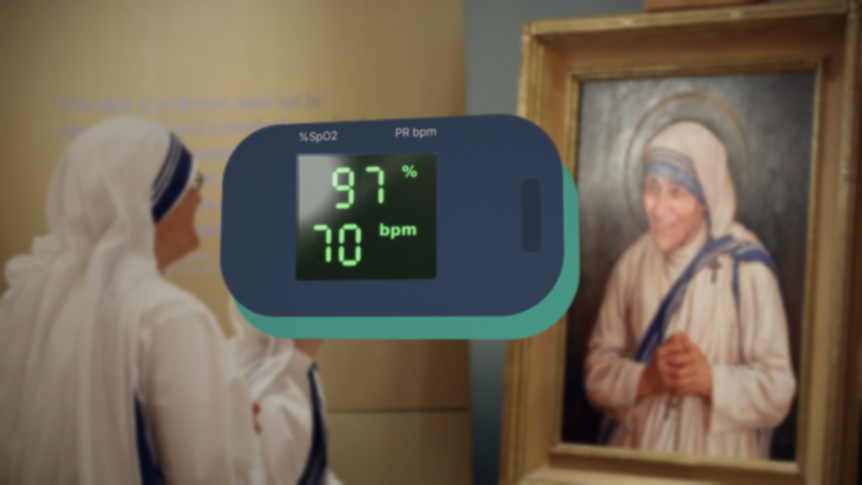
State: 97 %
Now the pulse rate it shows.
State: 70 bpm
